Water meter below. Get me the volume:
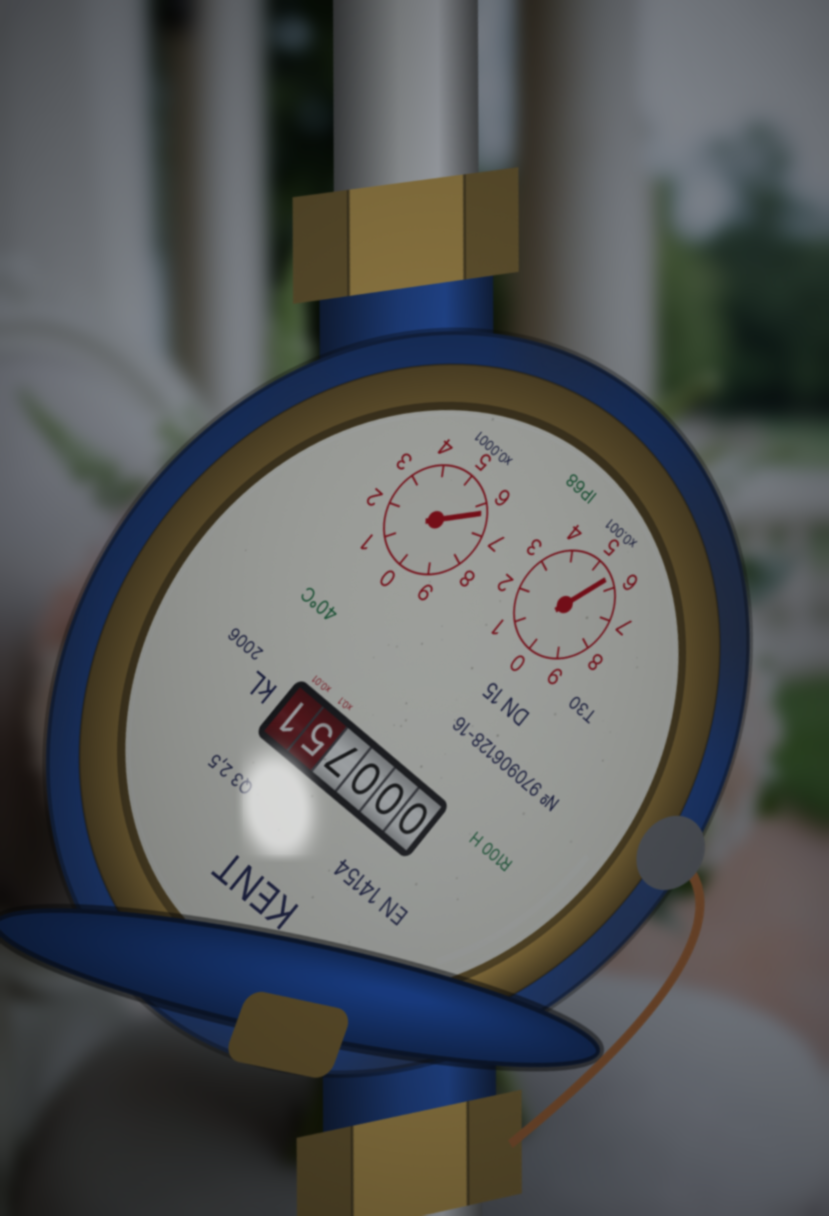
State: 7.5156 kL
